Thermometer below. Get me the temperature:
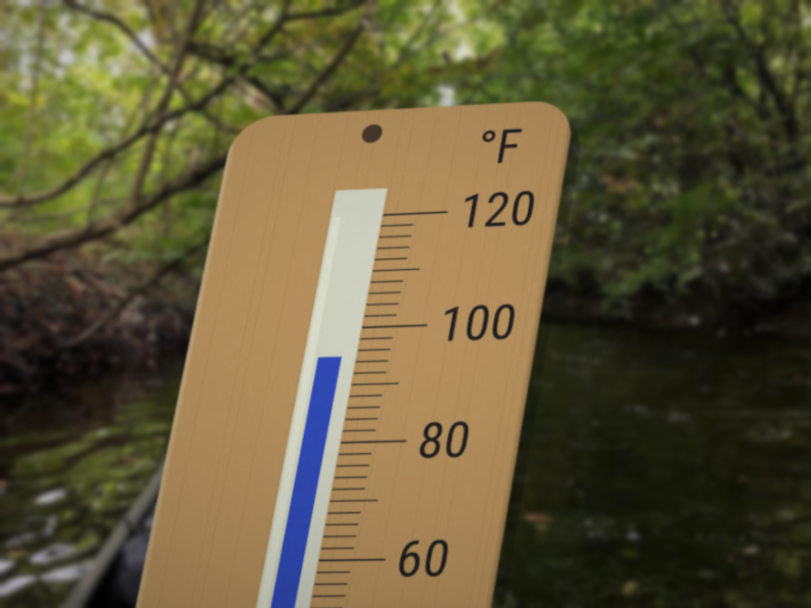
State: 95 °F
